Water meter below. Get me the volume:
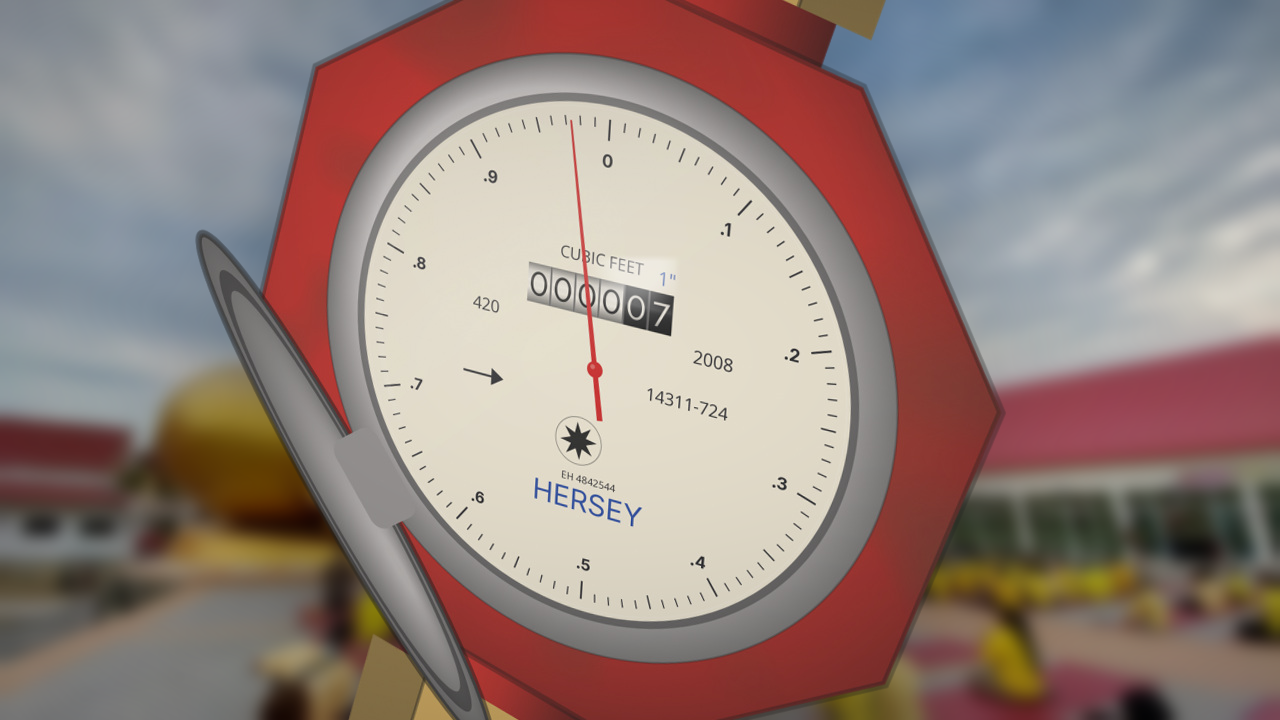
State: 6.97 ft³
